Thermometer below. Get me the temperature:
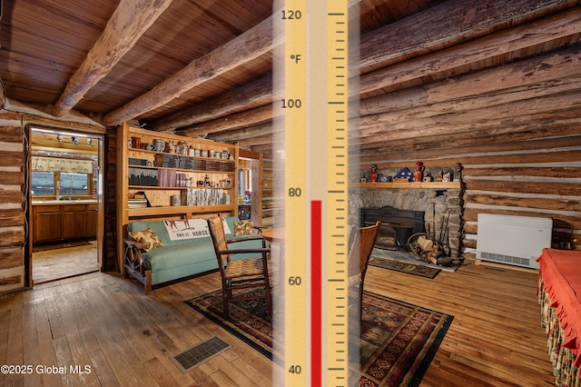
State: 78 °F
